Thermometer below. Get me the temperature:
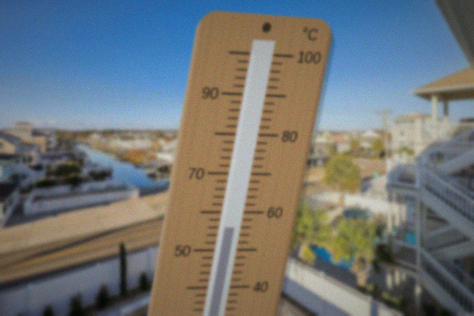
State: 56 °C
